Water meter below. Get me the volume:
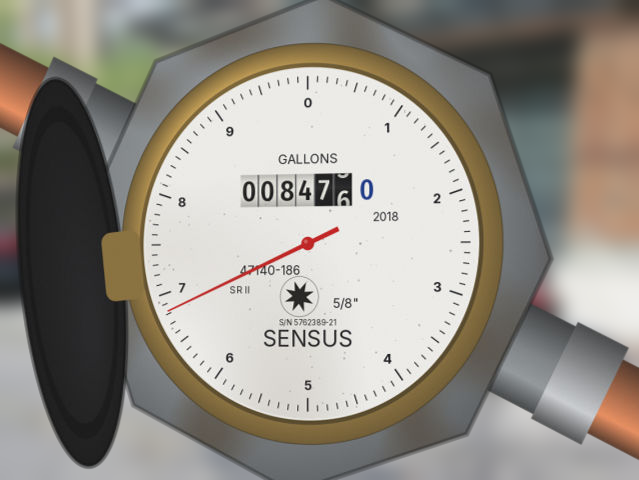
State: 84756.8 gal
